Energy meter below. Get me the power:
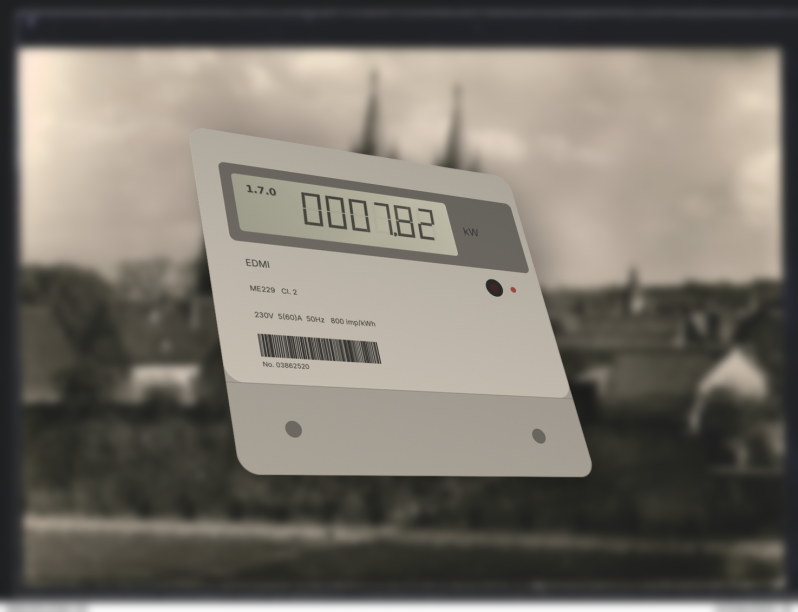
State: 7.82 kW
